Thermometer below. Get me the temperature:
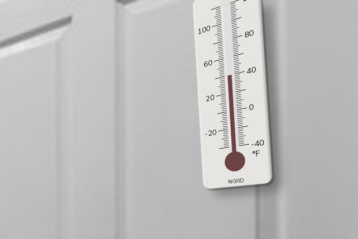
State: 40 °F
